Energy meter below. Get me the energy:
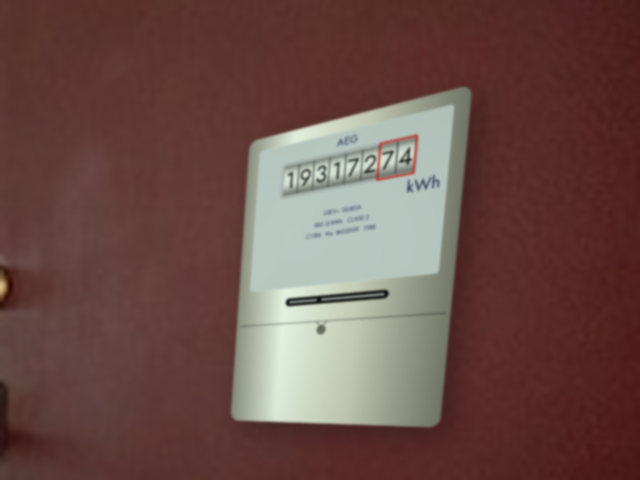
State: 193172.74 kWh
